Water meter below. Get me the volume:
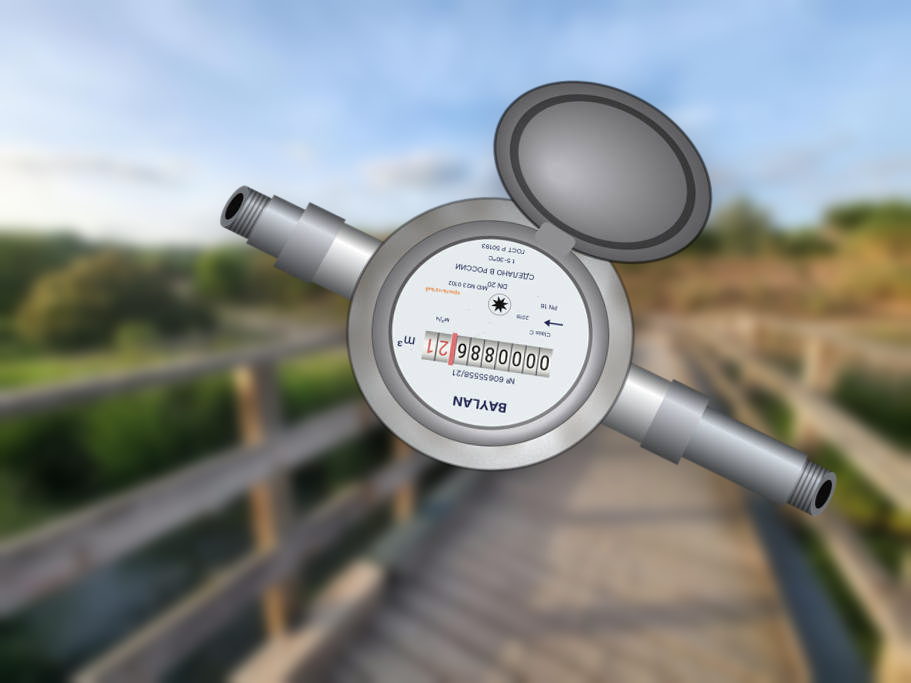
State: 886.21 m³
